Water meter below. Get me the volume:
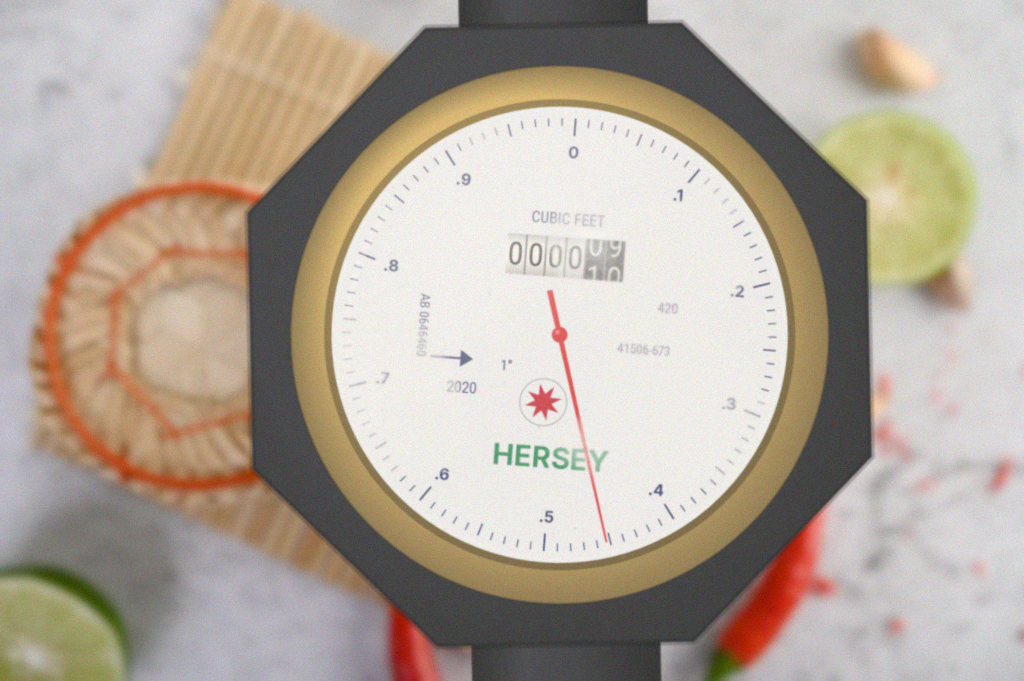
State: 9.45 ft³
